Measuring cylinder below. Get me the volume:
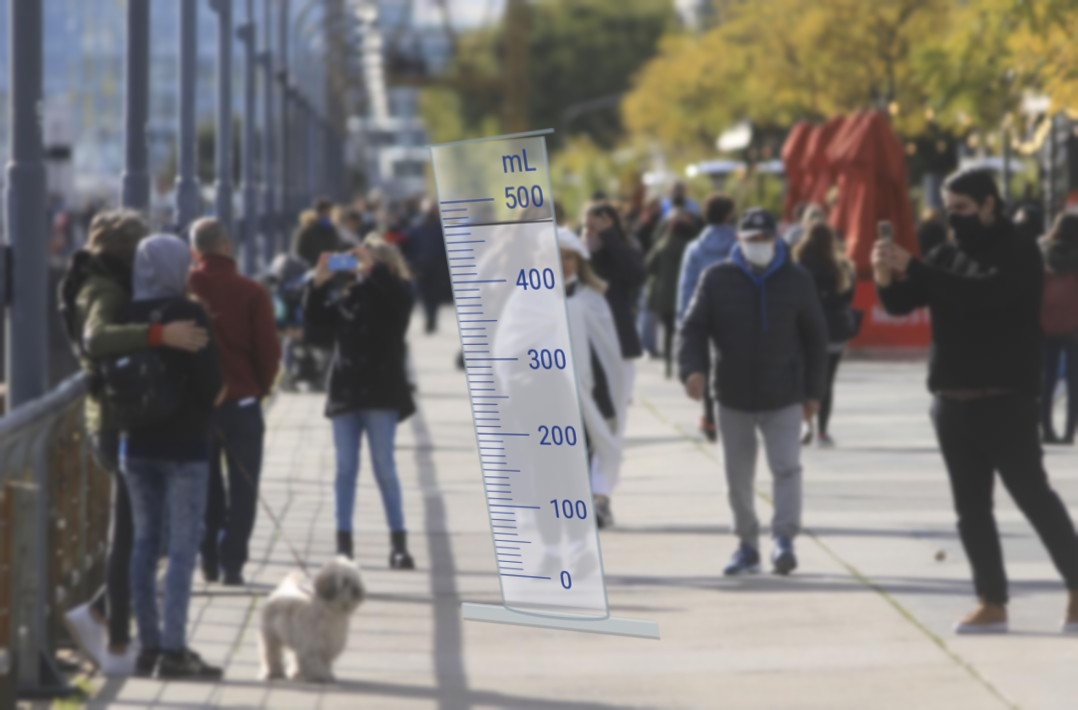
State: 470 mL
